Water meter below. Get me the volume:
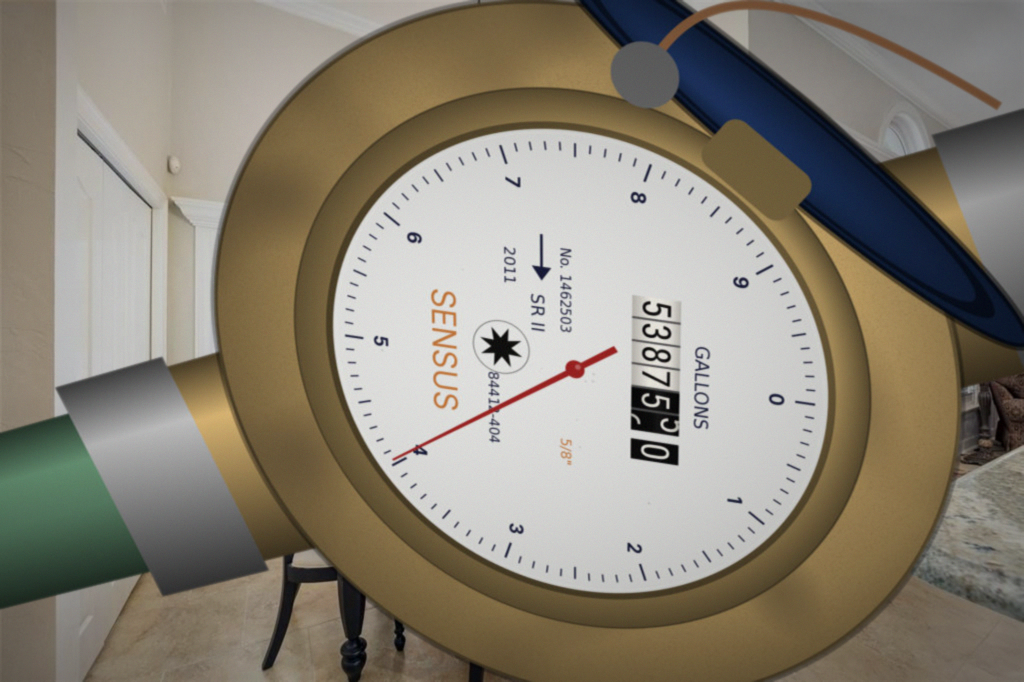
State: 5387554.0 gal
